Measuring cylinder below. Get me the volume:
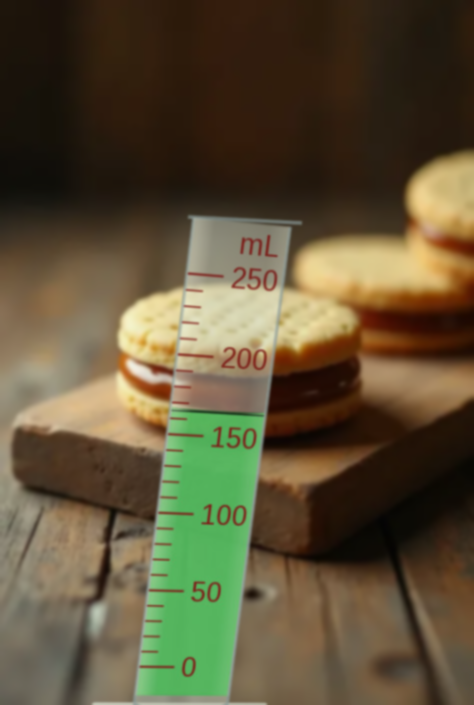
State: 165 mL
